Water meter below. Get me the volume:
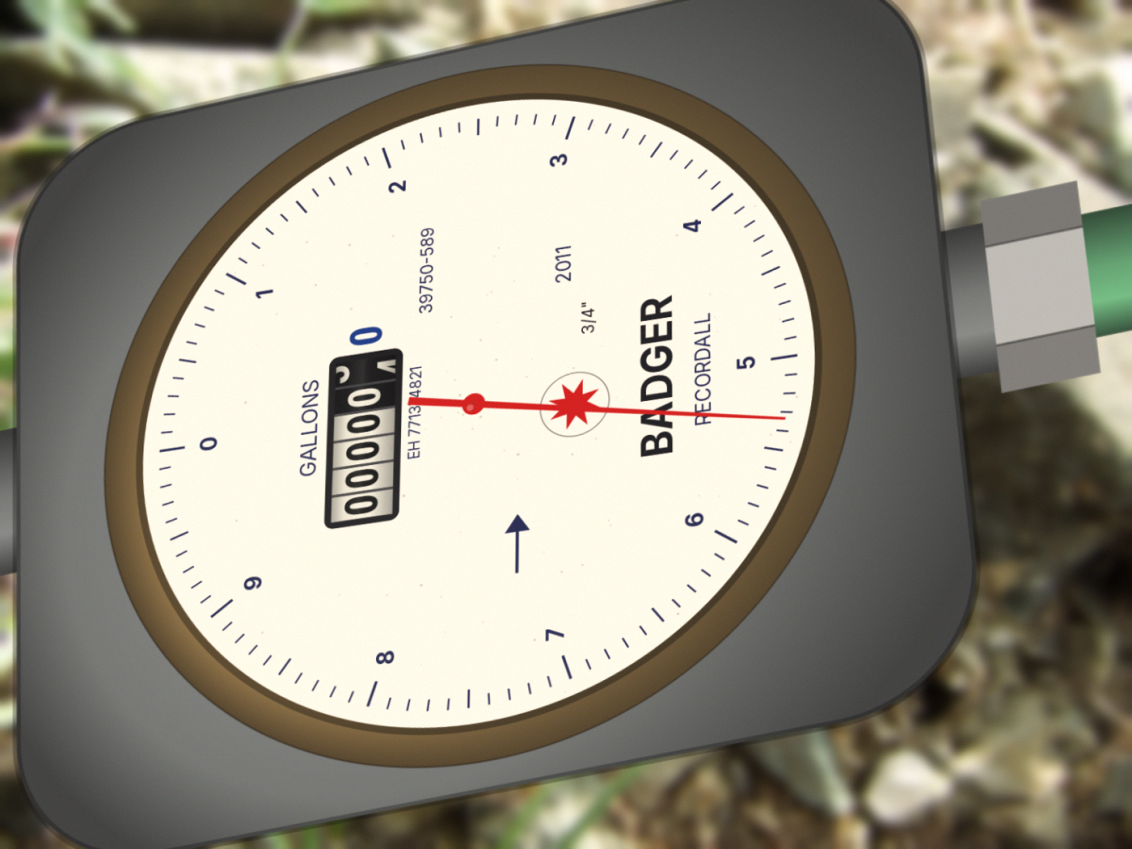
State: 35.3 gal
